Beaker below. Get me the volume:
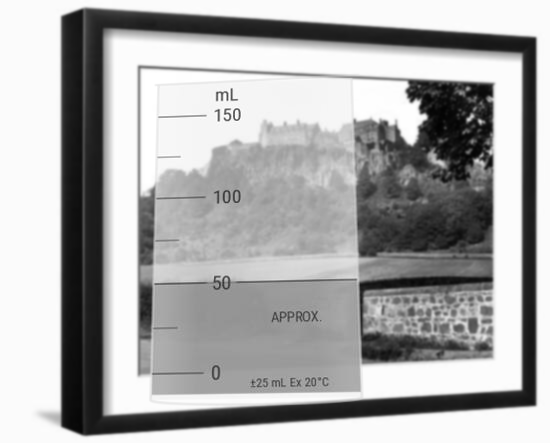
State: 50 mL
